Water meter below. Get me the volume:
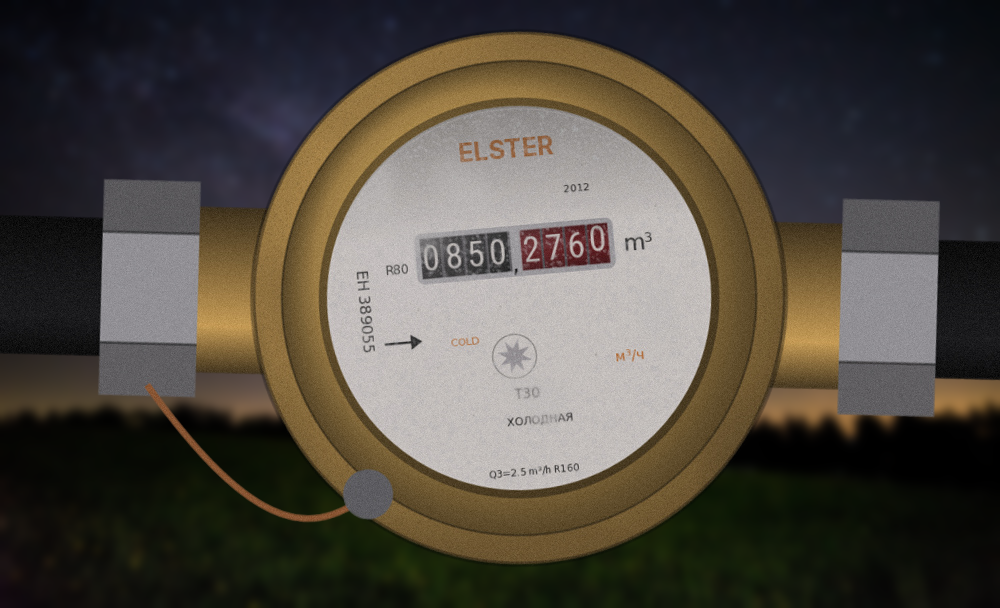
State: 850.2760 m³
